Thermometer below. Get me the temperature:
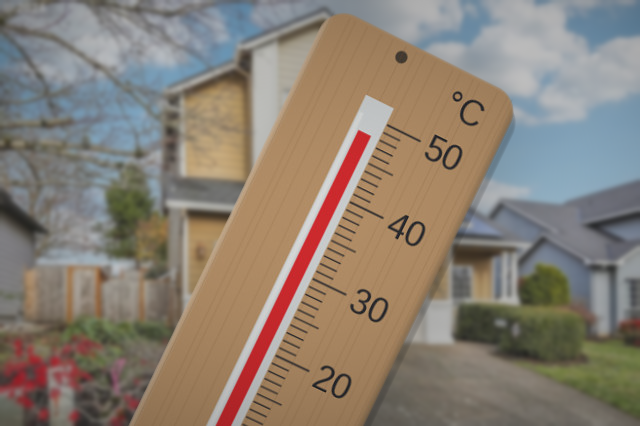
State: 48 °C
